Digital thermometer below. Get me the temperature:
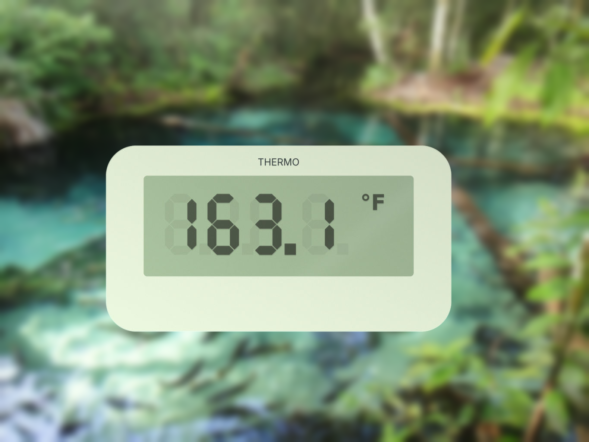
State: 163.1 °F
